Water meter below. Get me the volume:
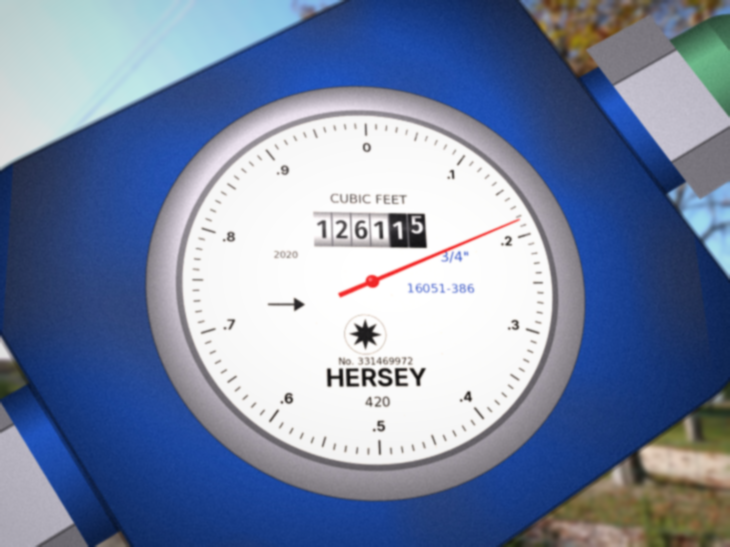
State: 126115.18 ft³
